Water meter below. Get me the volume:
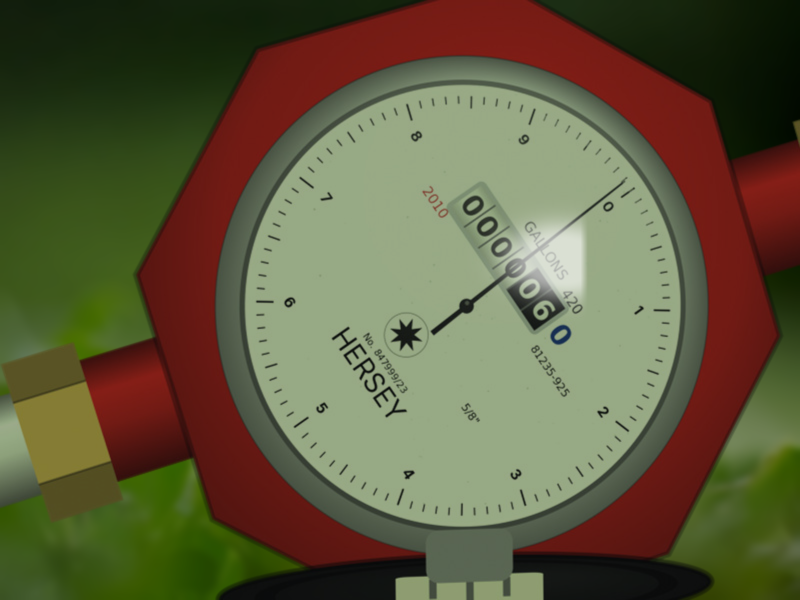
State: 59.9 gal
